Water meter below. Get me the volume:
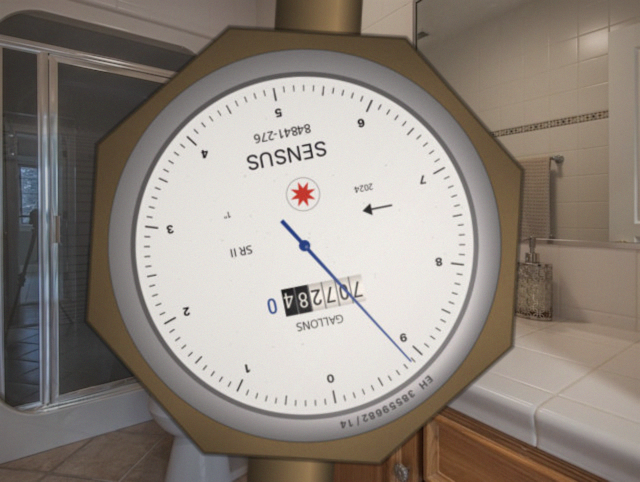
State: 7072839.1 gal
